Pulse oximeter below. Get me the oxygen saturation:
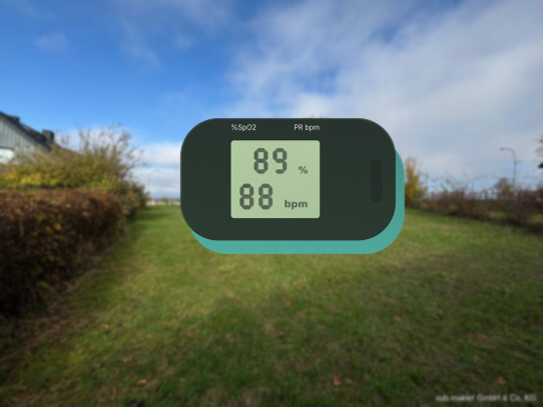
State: 89 %
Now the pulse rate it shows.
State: 88 bpm
